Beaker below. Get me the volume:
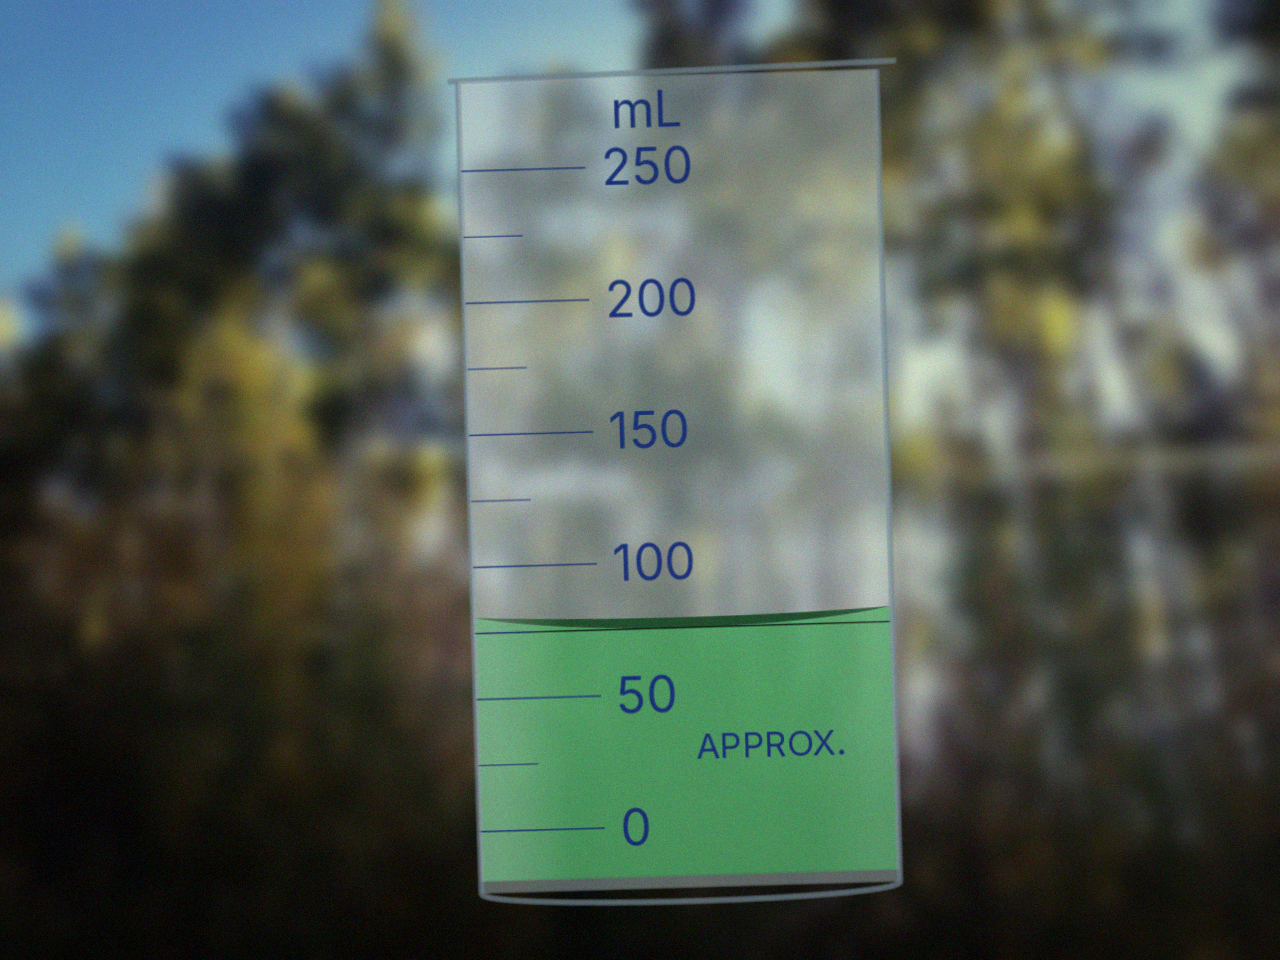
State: 75 mL
